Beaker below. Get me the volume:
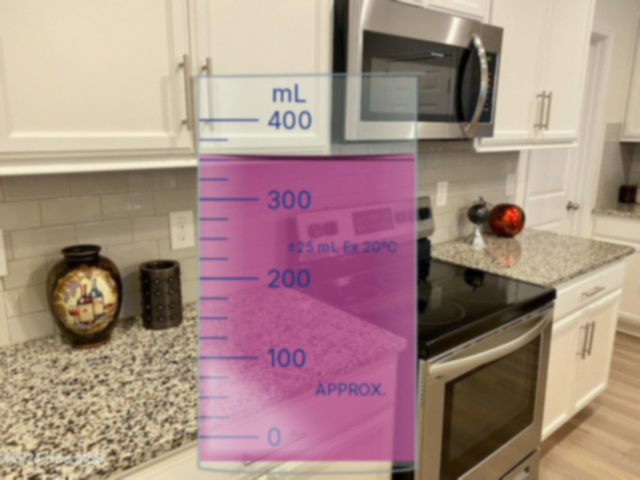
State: 350 mL
